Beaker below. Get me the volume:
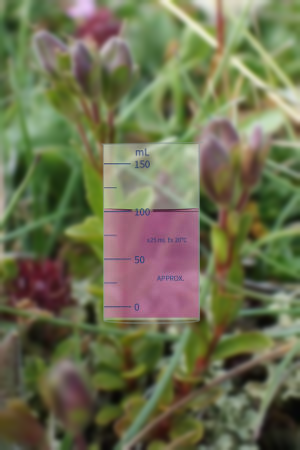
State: 100 mL
